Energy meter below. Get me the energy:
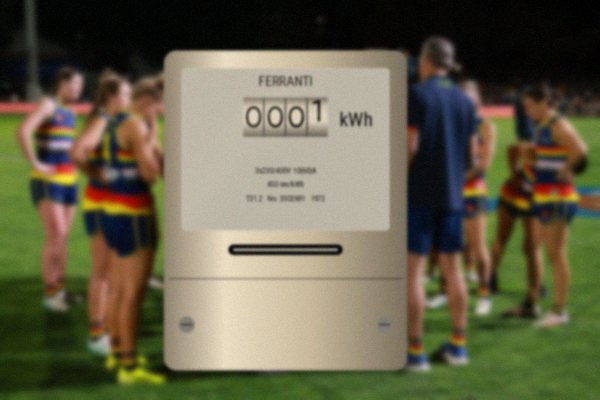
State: 1 kWh
